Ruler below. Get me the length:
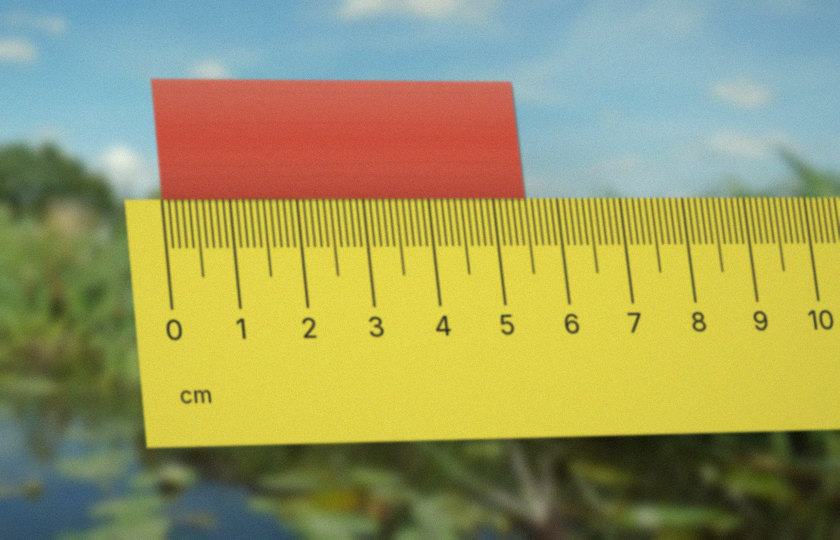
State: 5.5 cm
